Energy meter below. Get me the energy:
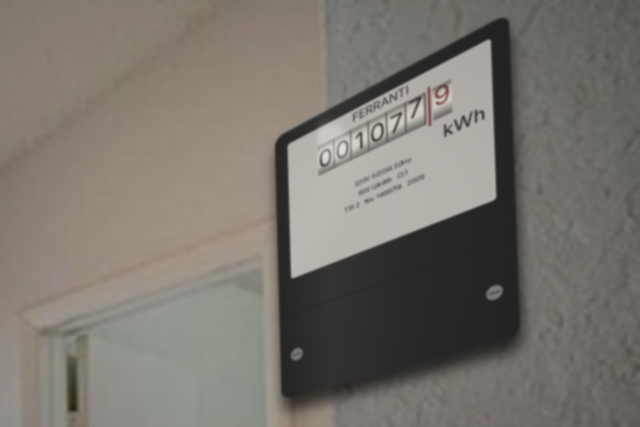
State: 1077.9 kWh
